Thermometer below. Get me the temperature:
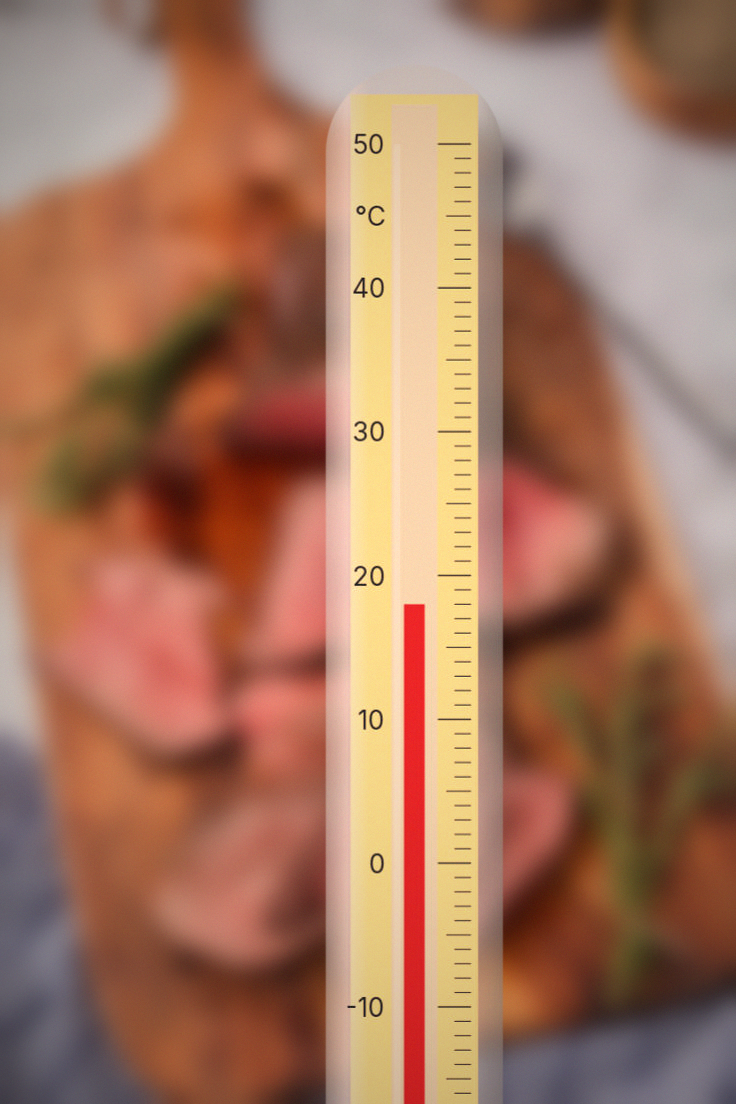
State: 18 °C
